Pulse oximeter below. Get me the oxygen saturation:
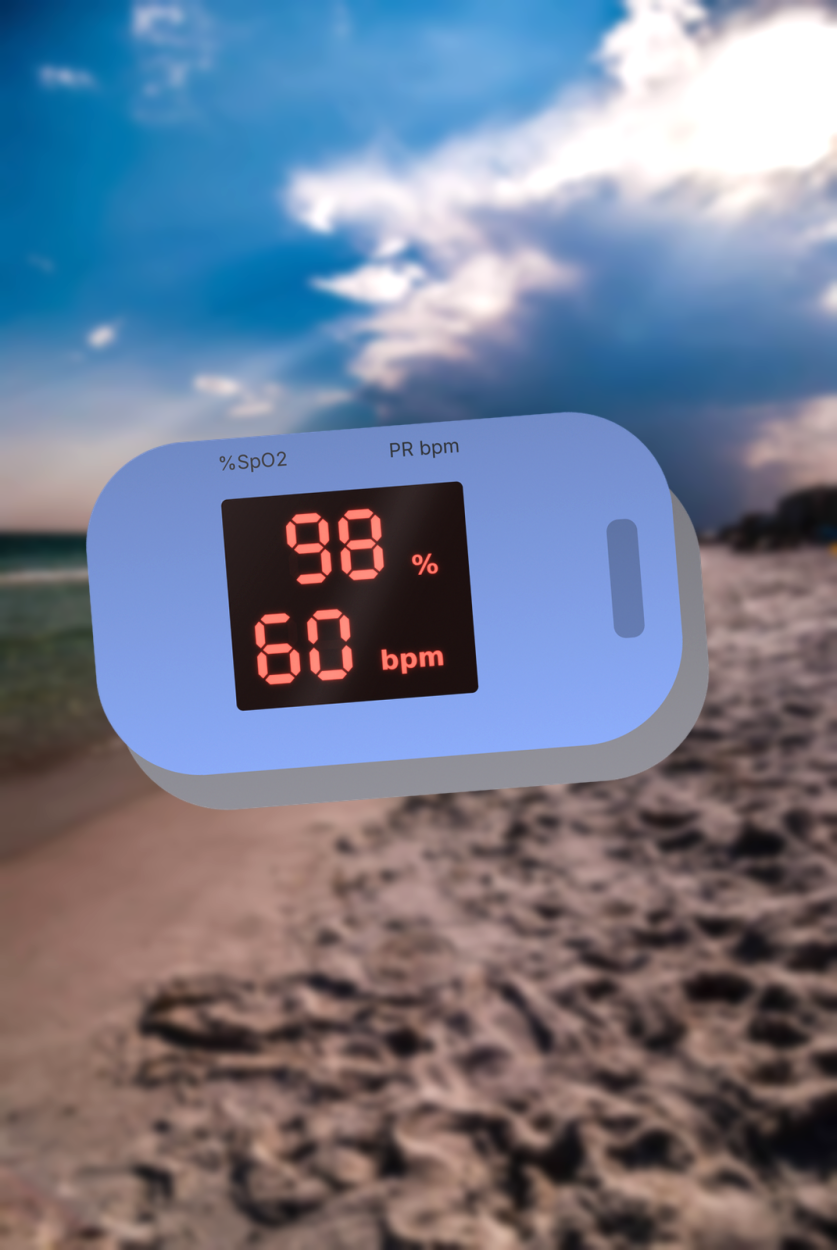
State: 98 %
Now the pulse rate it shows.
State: 60 bpm
